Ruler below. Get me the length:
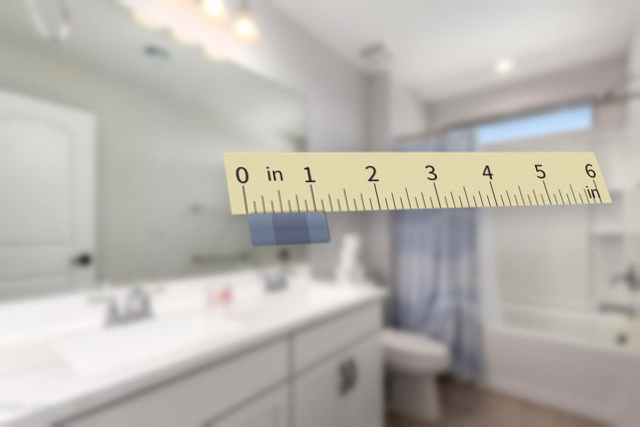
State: 1.125 in
